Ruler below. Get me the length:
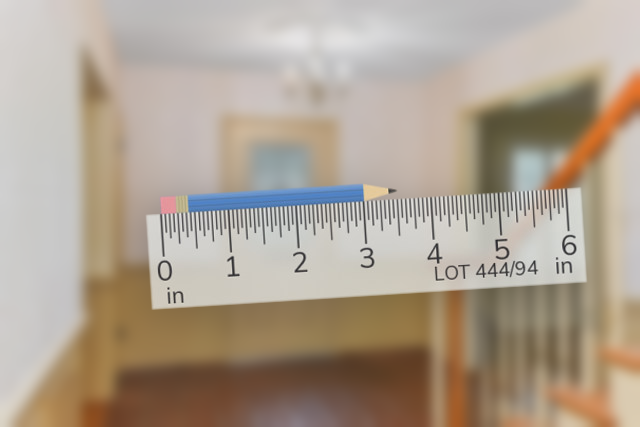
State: 3.5 in
